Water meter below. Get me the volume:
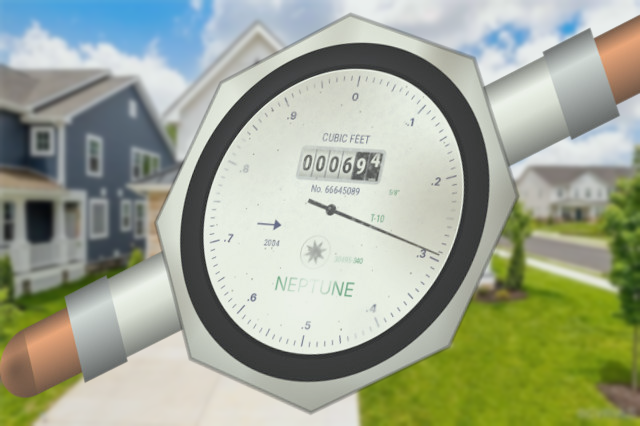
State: 694.29 ft³
